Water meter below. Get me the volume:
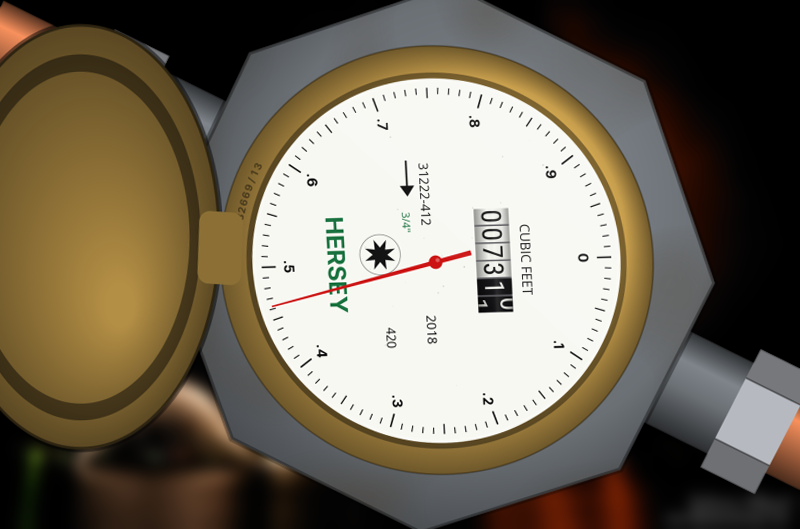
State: 7310.46 ft³
